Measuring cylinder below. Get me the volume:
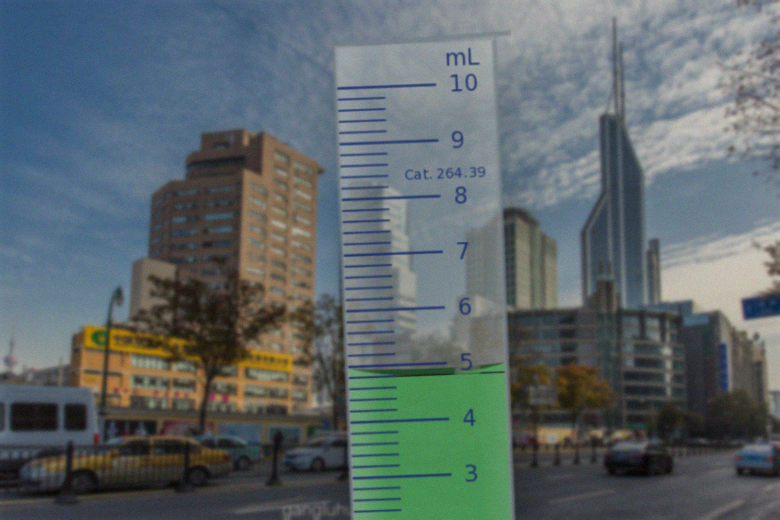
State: 4.8 mL
